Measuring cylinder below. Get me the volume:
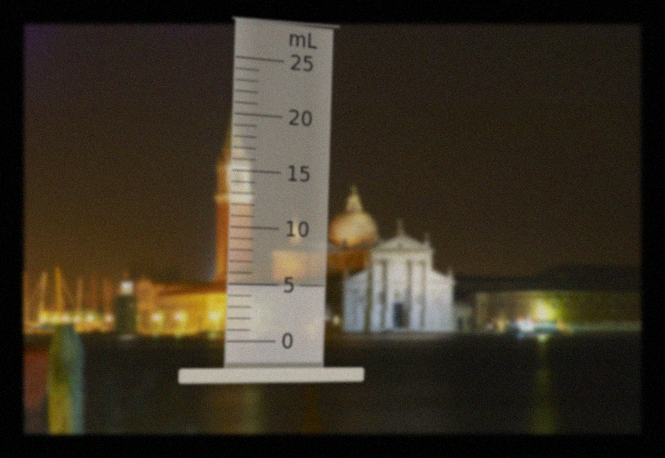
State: 5 mL
